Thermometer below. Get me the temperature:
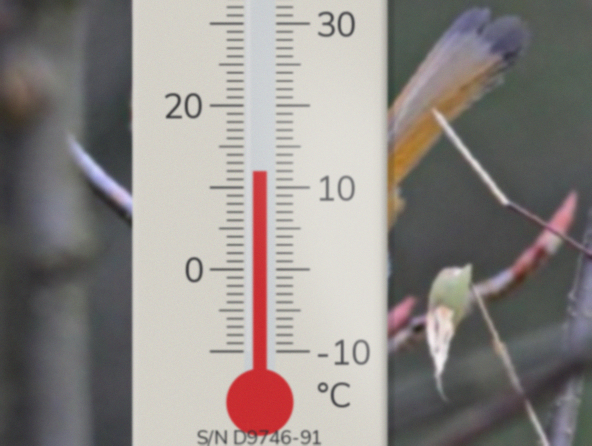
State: 12 °C
